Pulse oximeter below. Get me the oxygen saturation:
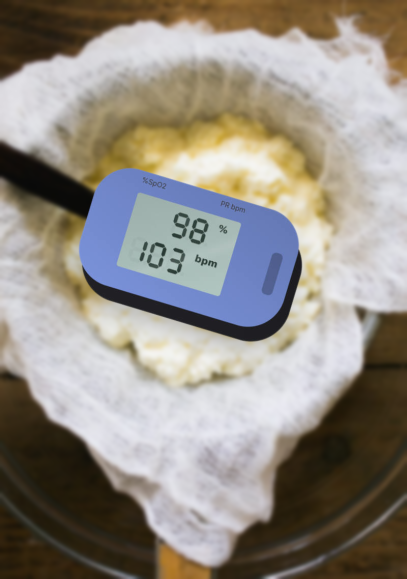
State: 98 %
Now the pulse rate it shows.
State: 103 bpm
